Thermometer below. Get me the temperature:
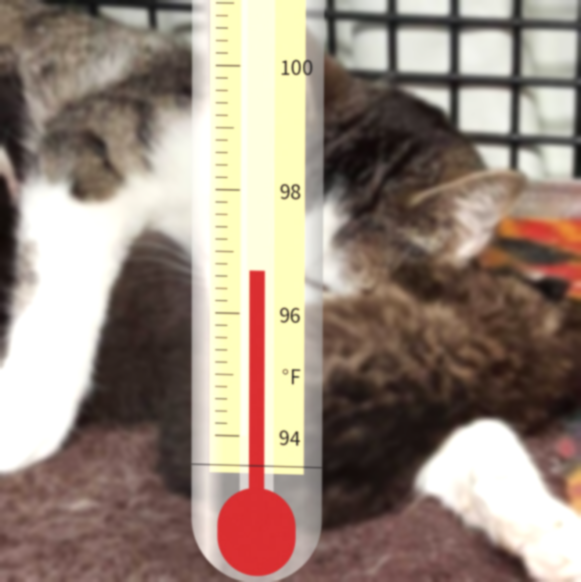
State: 96.7 °F
